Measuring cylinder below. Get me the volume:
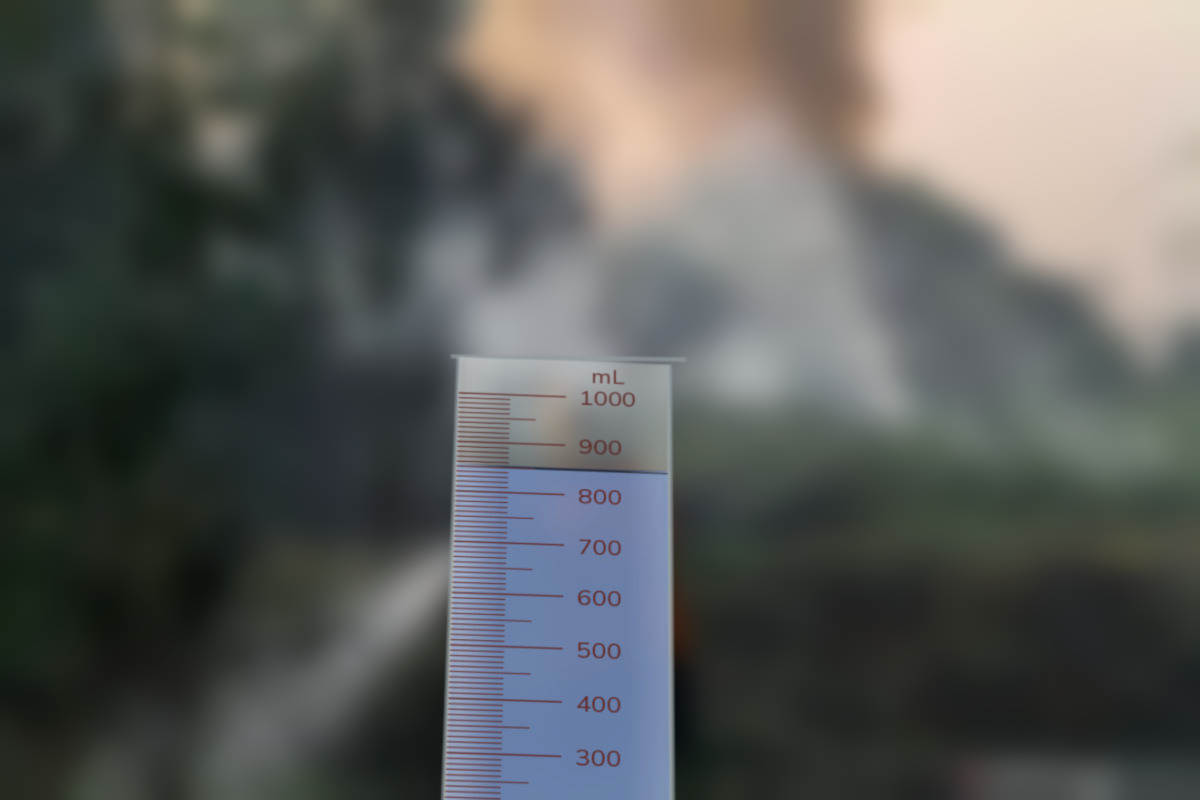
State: 850 mL
